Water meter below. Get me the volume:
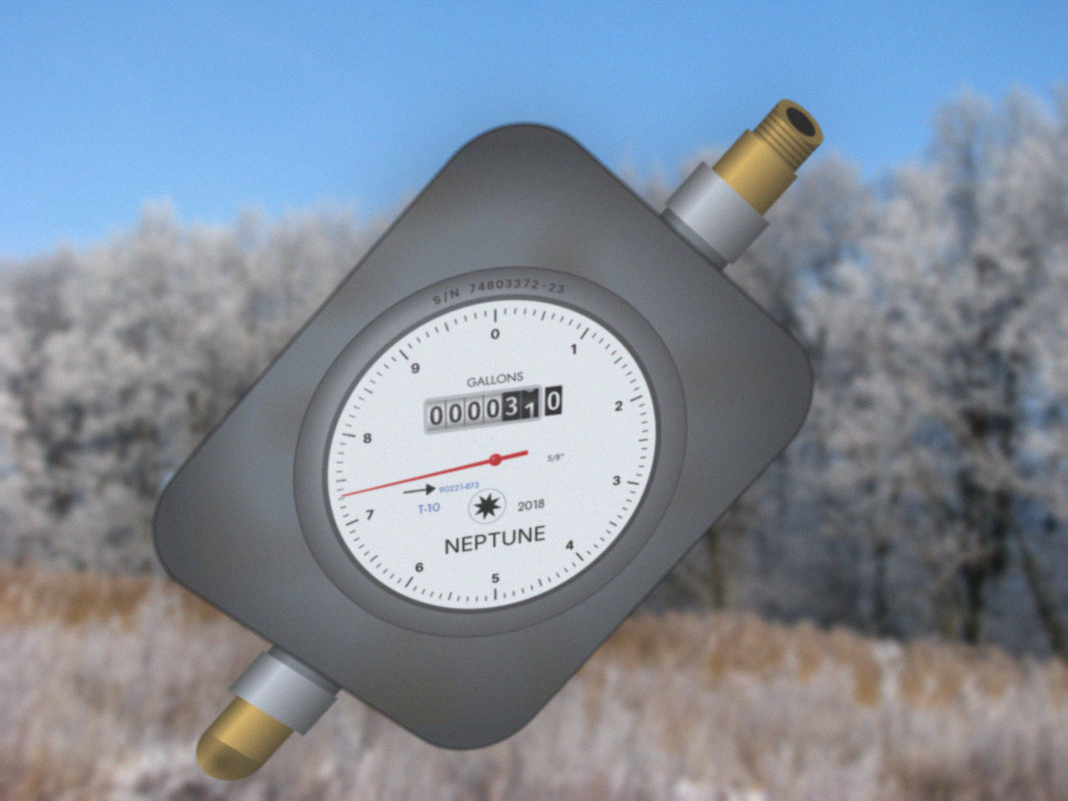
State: 307.3 gal
